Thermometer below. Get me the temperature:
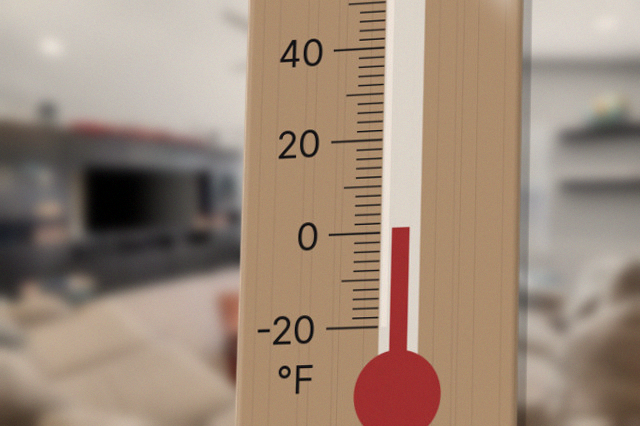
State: 1 °F
